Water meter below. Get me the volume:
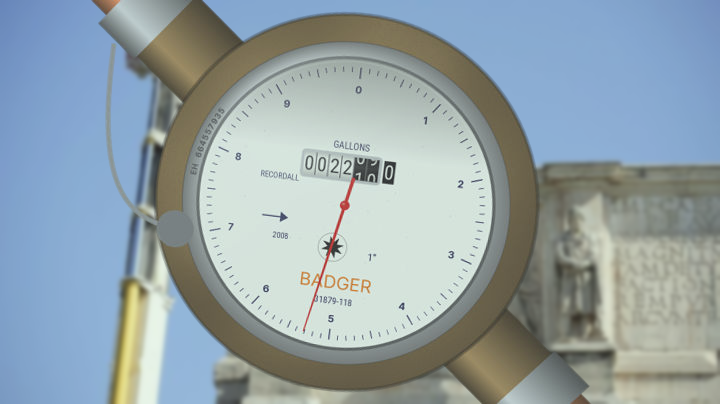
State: 22095.3 gal
